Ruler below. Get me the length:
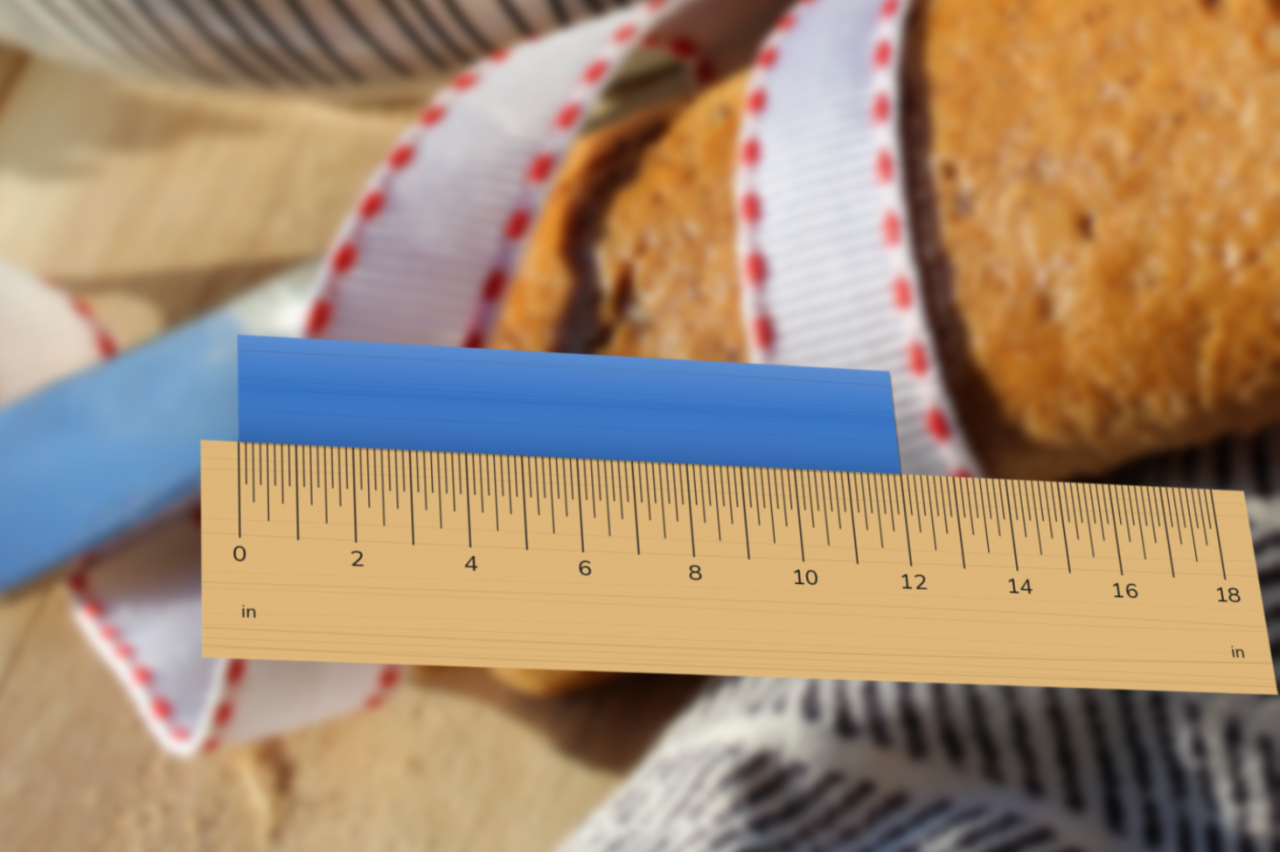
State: 12 in
